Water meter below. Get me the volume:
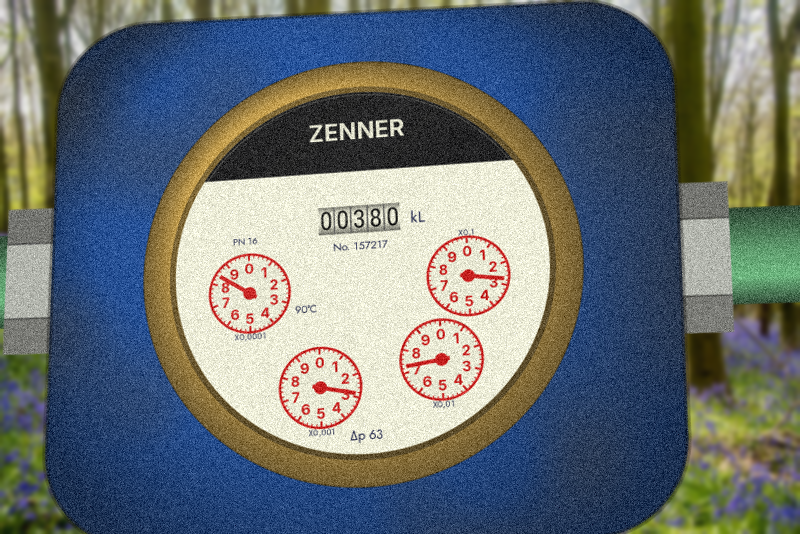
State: 380.2728 kL
